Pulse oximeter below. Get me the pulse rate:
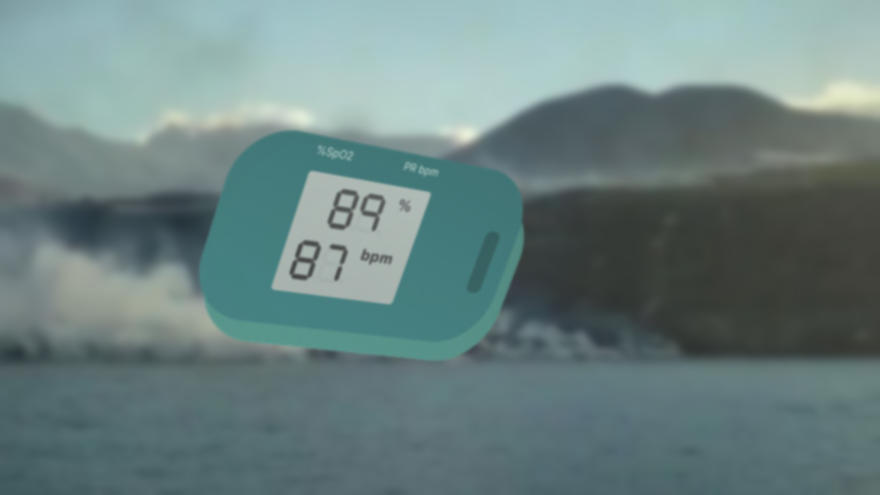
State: 87 bpm
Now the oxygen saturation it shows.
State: 89 %
